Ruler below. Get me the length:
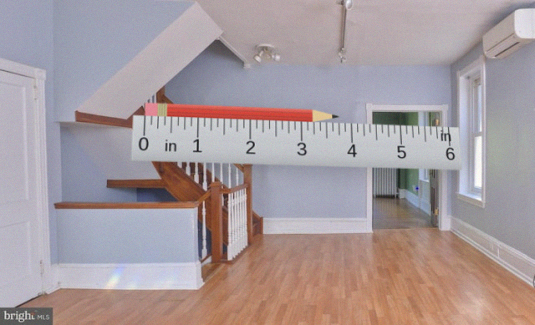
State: 3.75 in
